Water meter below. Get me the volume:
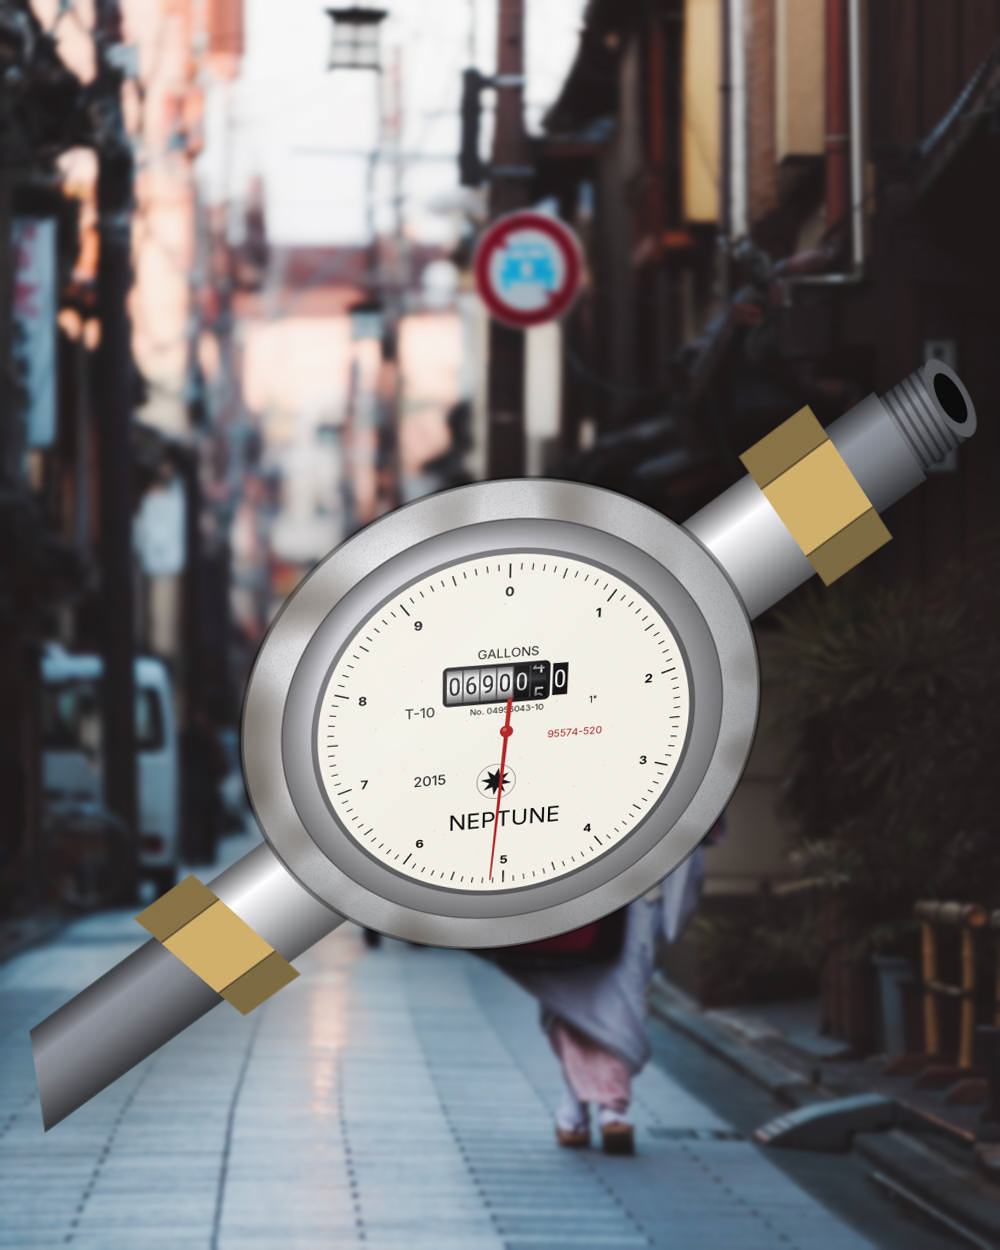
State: 690045.1 gal
